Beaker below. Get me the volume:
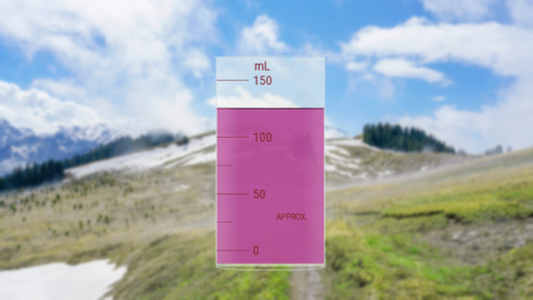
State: 125 mL
